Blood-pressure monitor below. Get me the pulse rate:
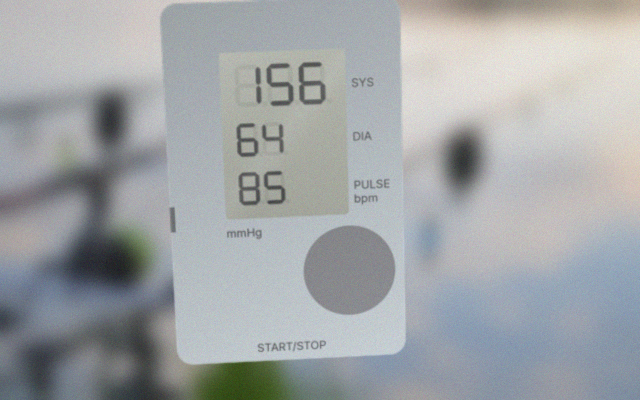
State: 85 bpm
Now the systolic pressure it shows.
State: 156 mmHg
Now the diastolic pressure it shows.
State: 64 mmHg
